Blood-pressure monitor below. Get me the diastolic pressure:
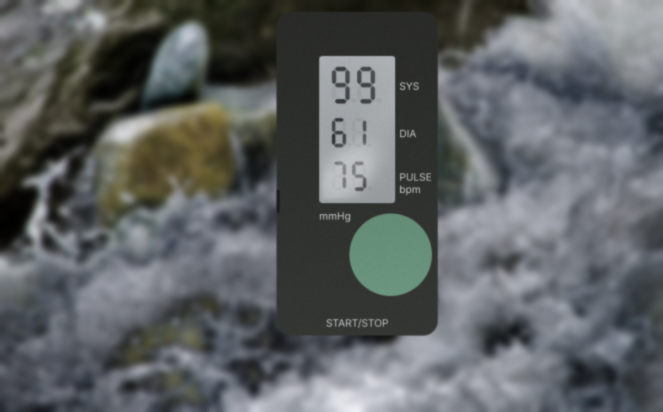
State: 61 mmHg
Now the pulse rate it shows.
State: 75 bpm
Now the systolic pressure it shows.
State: 99 mmHg
